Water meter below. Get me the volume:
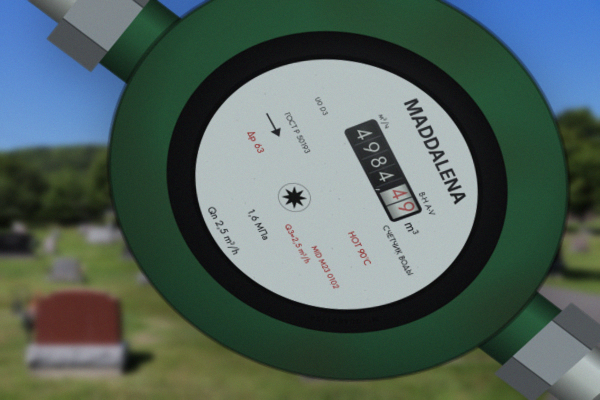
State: 4984.49 m³
